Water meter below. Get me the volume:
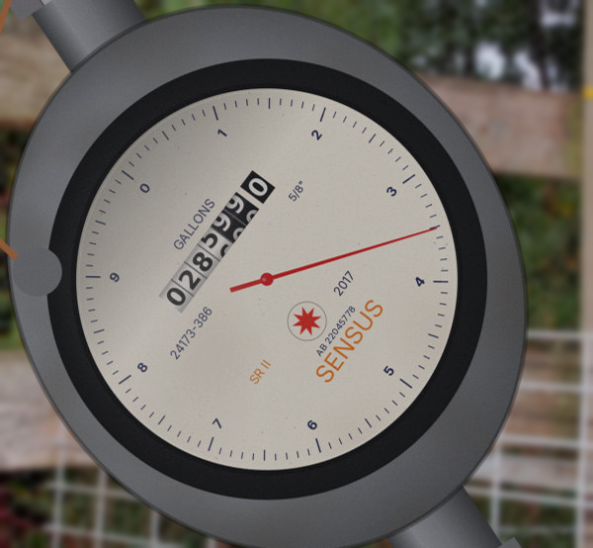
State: 285993.5 gal
